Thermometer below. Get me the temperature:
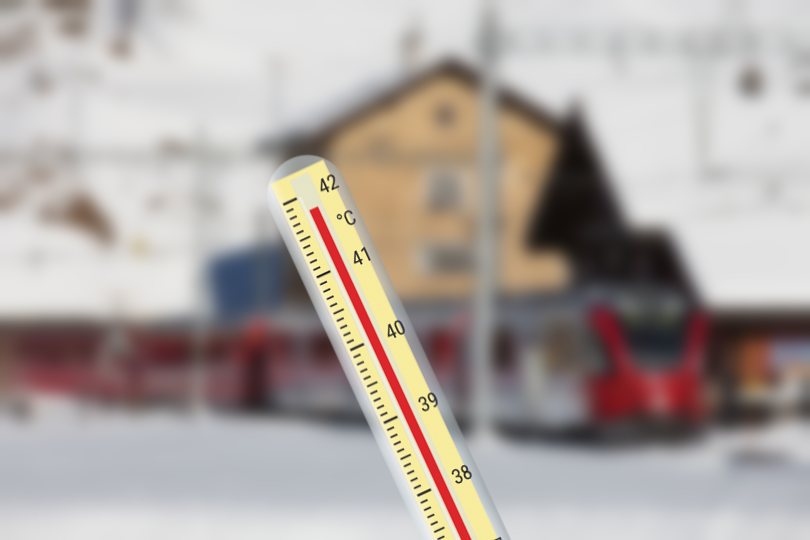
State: 41.8 °C
